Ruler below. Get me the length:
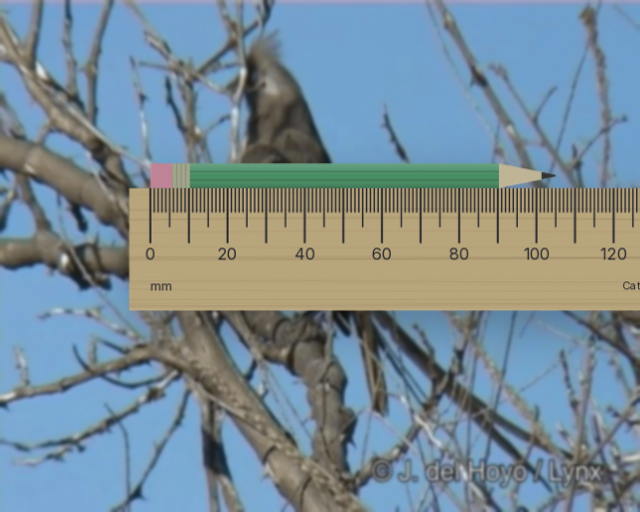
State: 105 mm
